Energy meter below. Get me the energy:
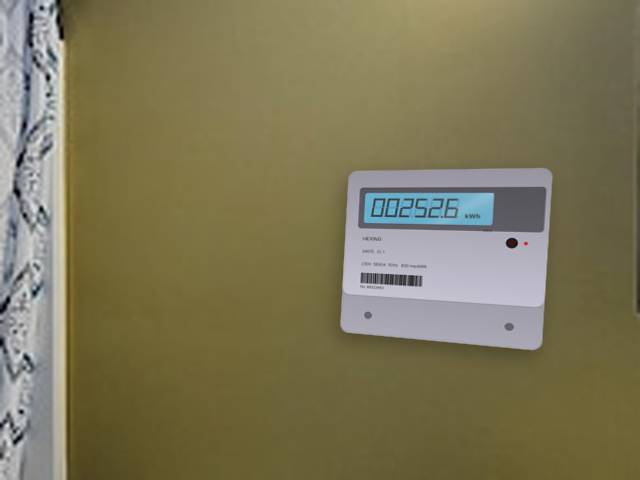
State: 252.6 kWh
